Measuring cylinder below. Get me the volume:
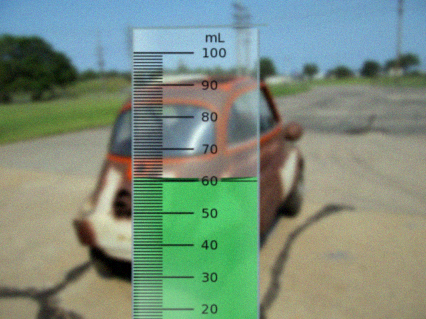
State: 60 mL
